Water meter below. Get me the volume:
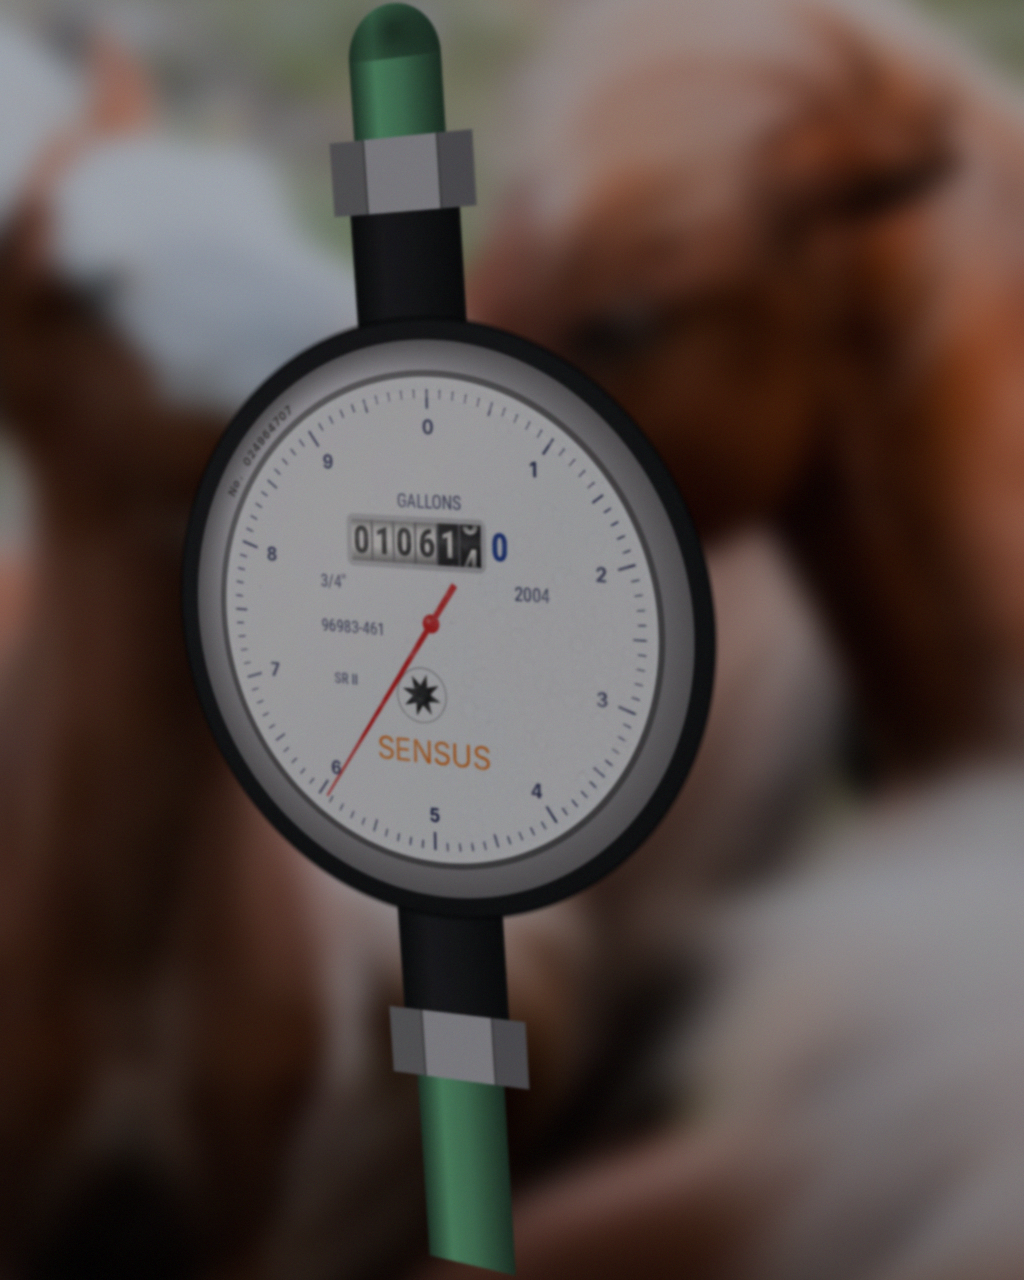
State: 106135.9 gal
